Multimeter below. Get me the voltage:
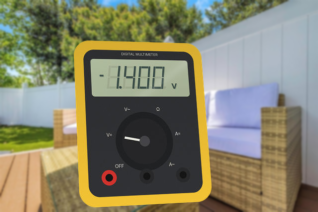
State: -1.400 V
